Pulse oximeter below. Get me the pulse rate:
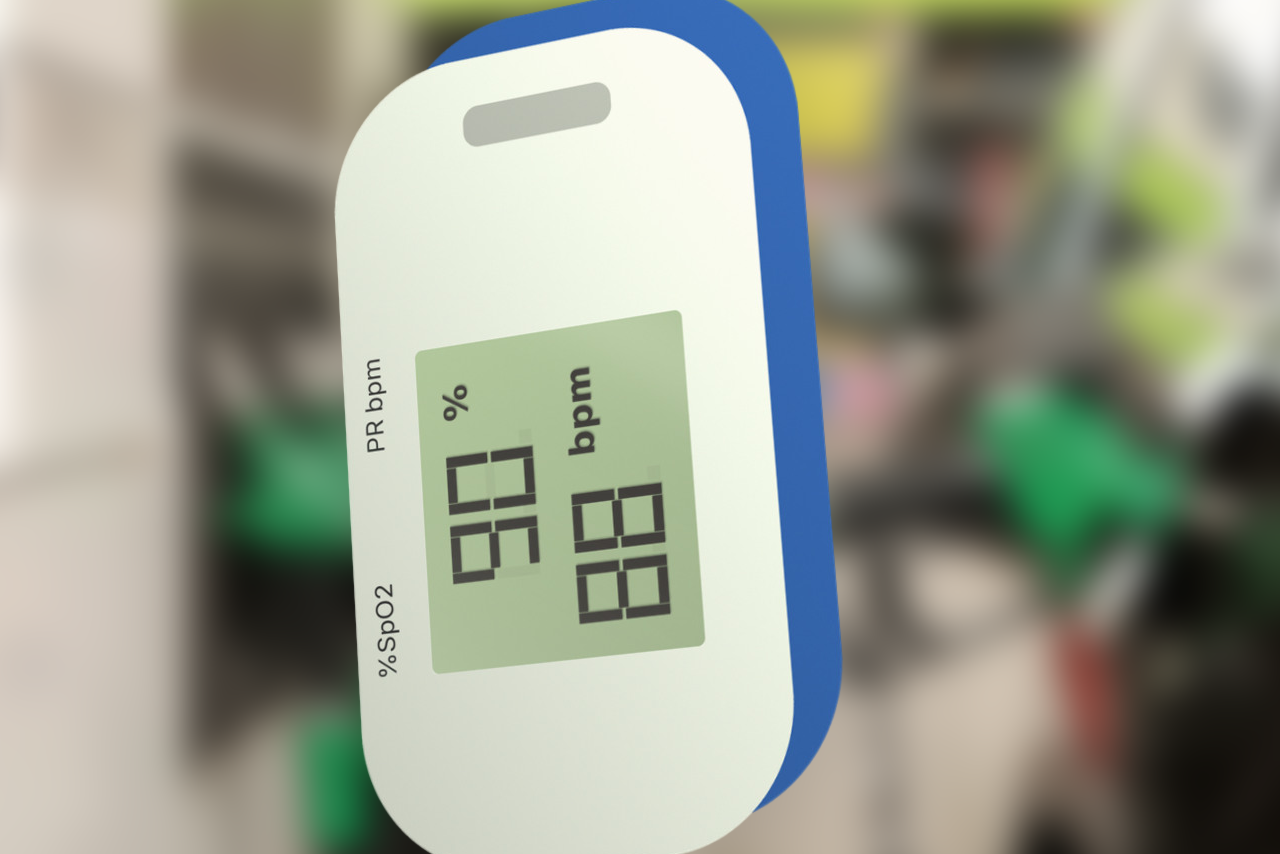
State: 88 bpm
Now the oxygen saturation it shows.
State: 90 %
